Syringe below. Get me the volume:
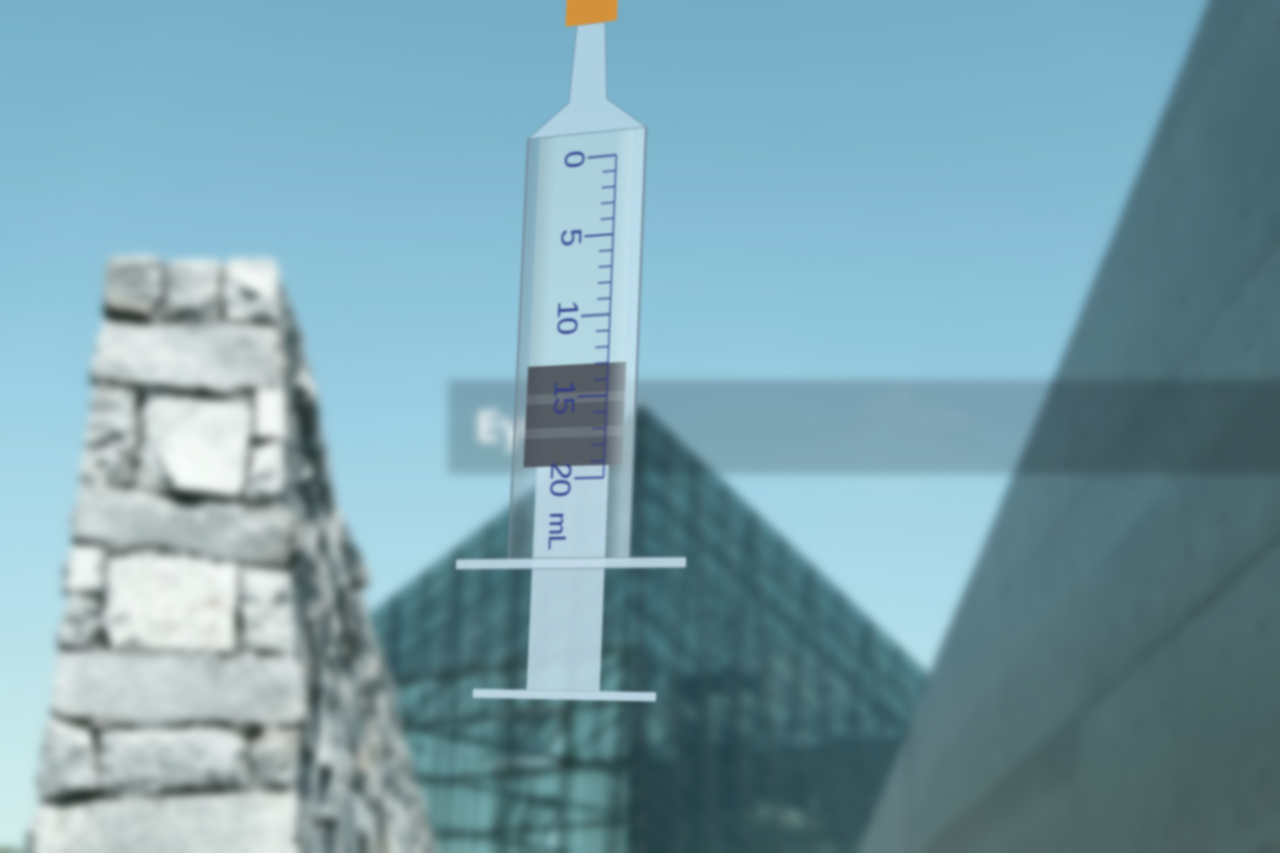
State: 13 mL
